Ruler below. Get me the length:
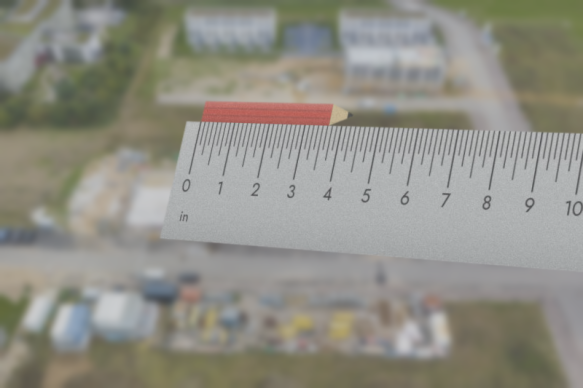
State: 4.25 in
